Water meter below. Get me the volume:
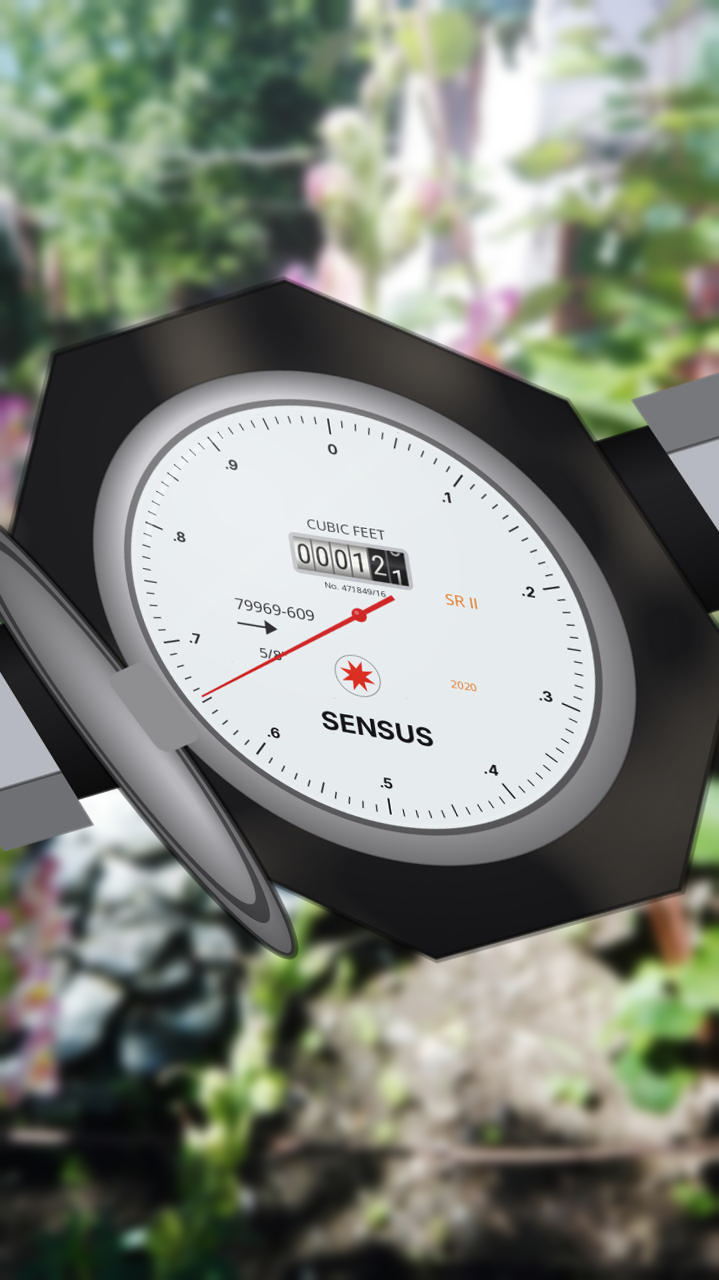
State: 120.65 ft³
